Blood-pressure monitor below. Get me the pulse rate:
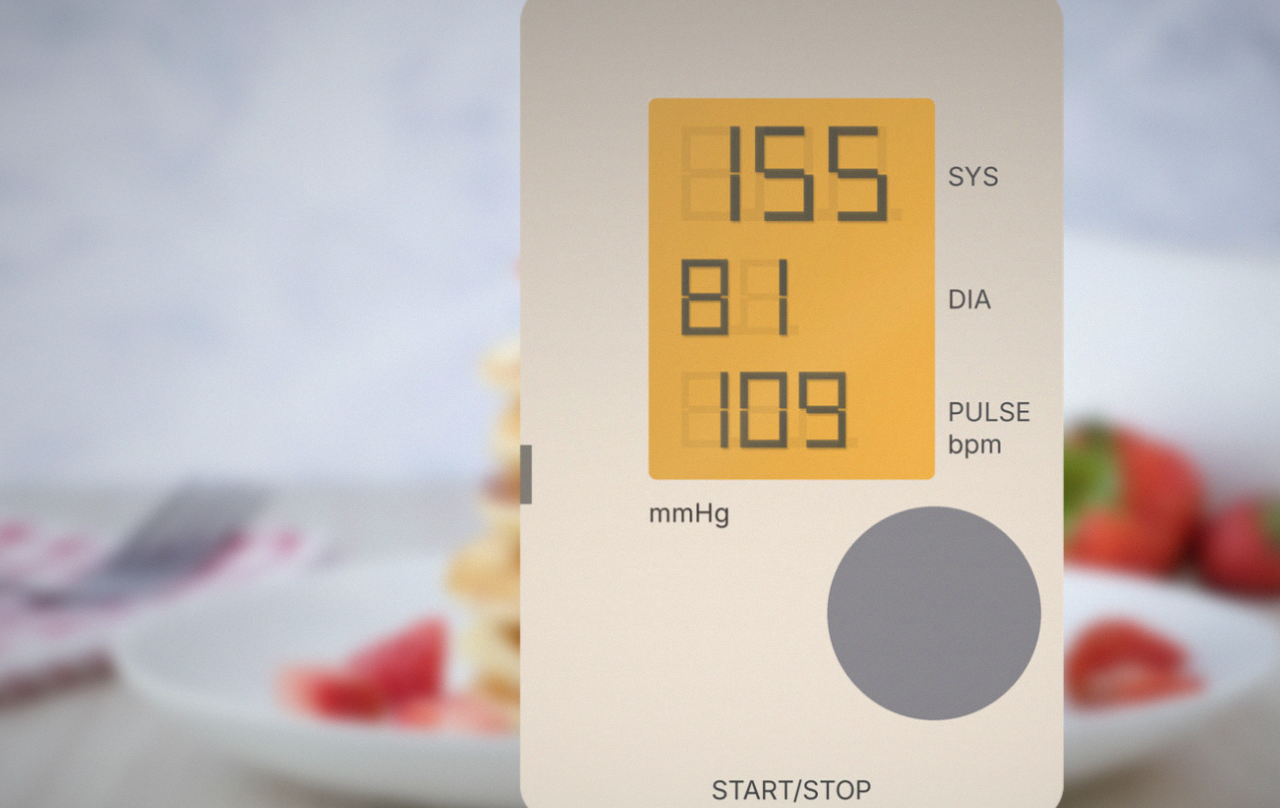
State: 109 bpm
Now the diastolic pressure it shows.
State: 81 mmHg
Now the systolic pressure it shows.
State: 155 mmHg
